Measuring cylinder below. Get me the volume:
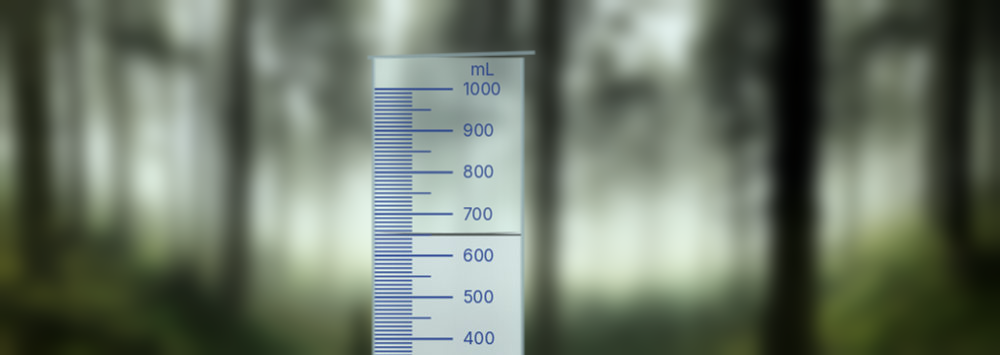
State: 650 mL
